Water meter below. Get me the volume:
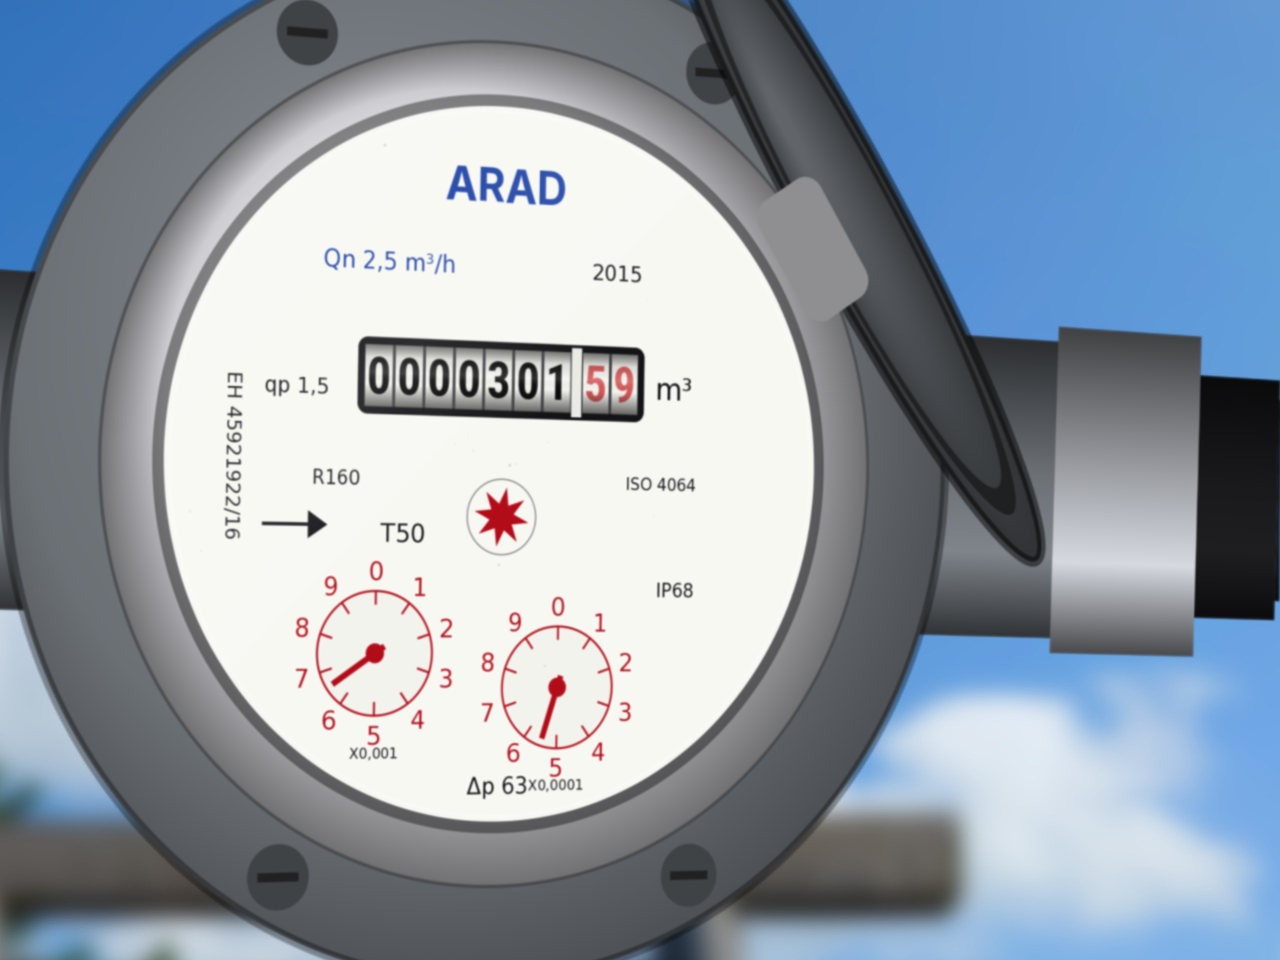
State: 301.5965 m³
